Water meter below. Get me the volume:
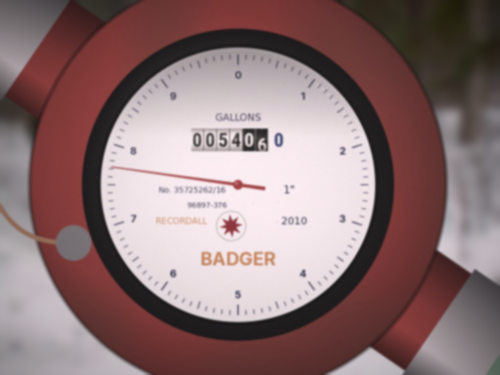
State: 54057.7 gal
